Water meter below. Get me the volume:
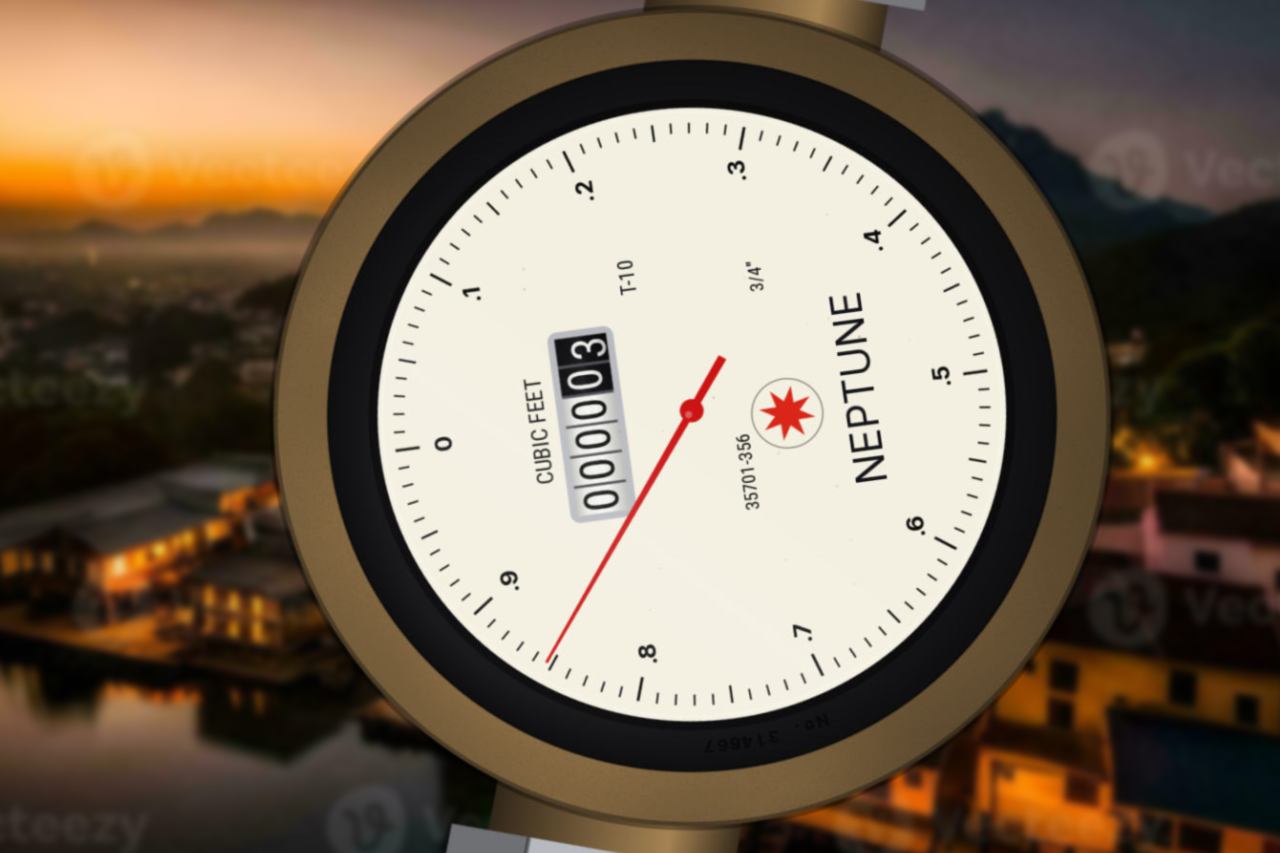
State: 2.85 ft³
